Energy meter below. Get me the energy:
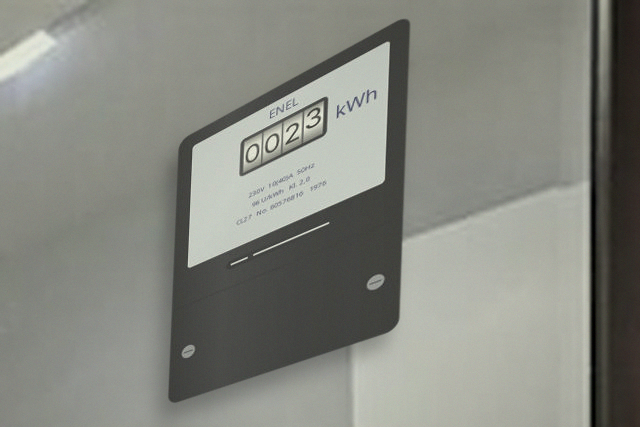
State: 23 kWh
